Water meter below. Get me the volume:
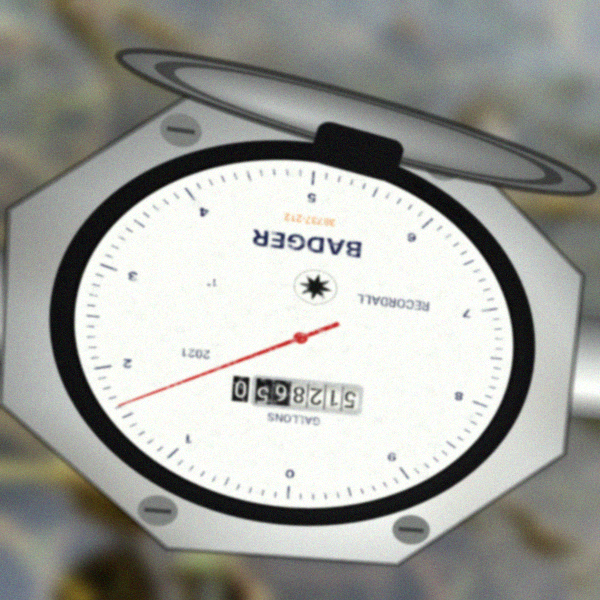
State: 5128651.6 gal
